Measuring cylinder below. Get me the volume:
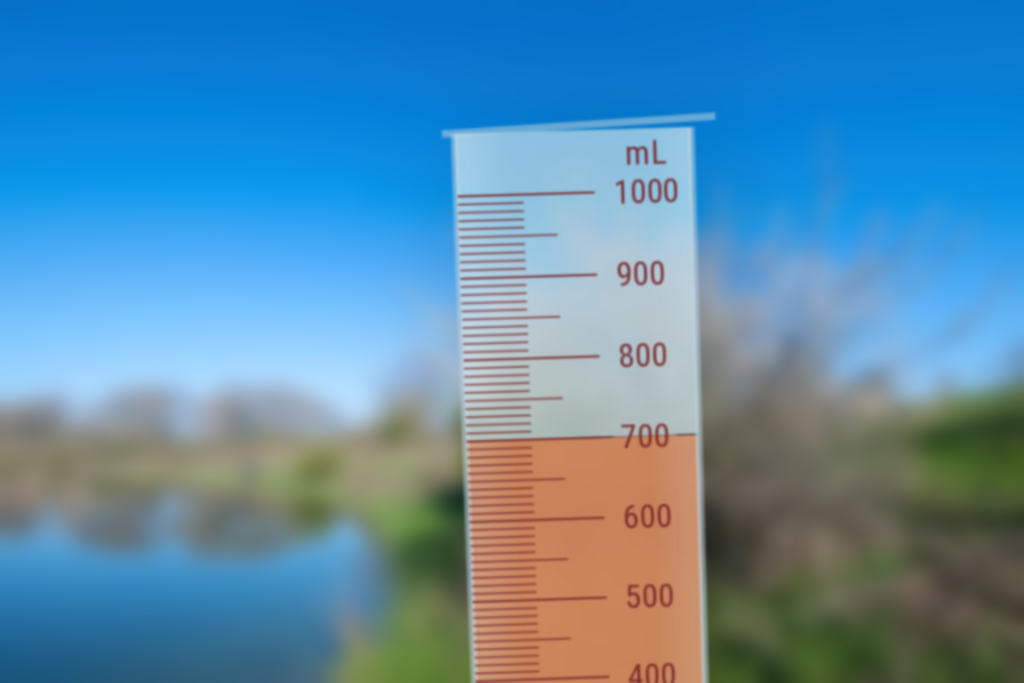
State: 700 mL
